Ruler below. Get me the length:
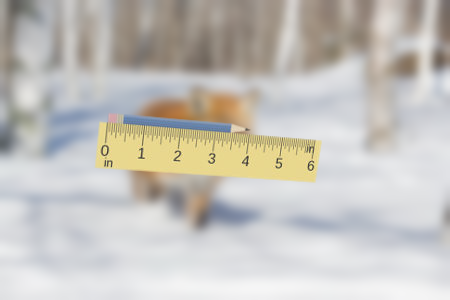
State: 4 in
